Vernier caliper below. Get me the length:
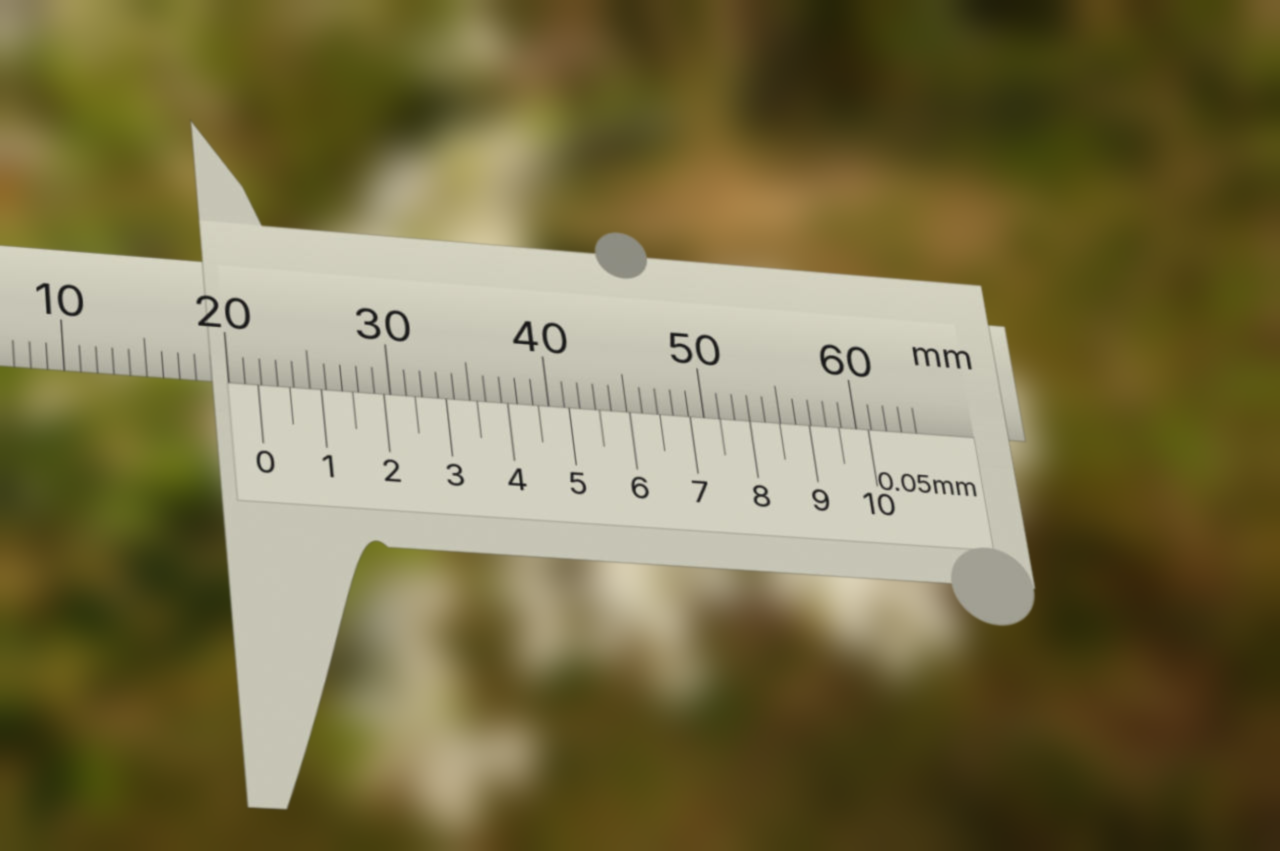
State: 21.8 mm
